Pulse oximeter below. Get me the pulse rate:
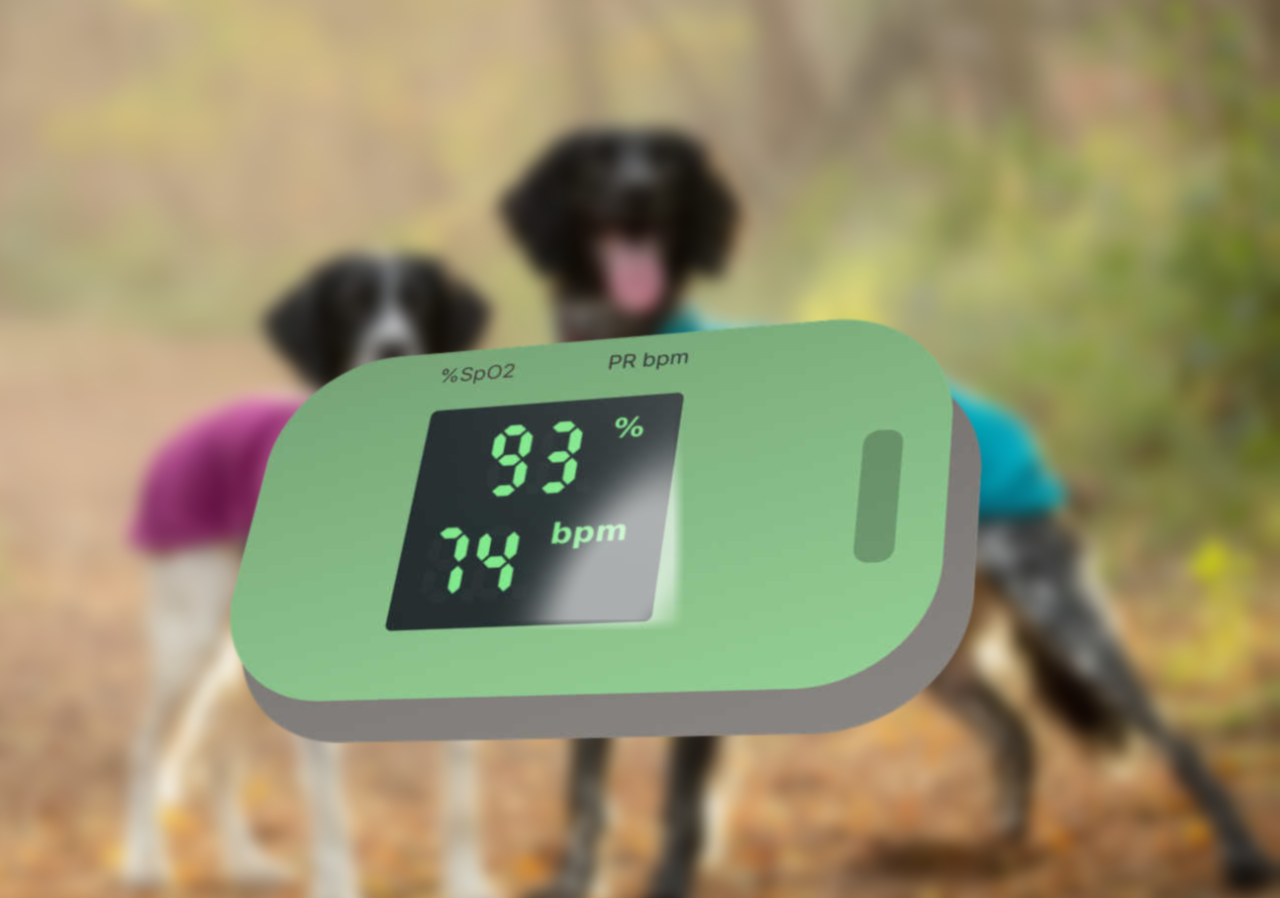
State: 74 bpm
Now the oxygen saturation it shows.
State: 93 %
